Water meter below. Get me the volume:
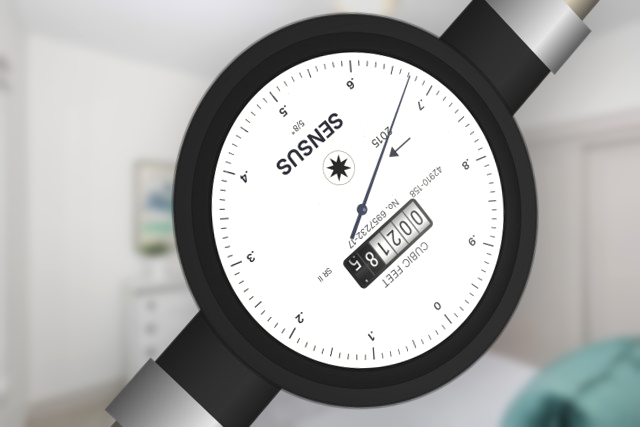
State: 2184.67 ft³
